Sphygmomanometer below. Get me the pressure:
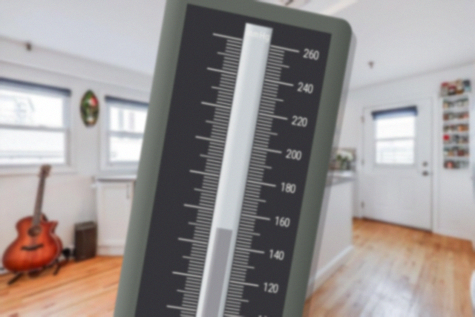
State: 150 mmHg
